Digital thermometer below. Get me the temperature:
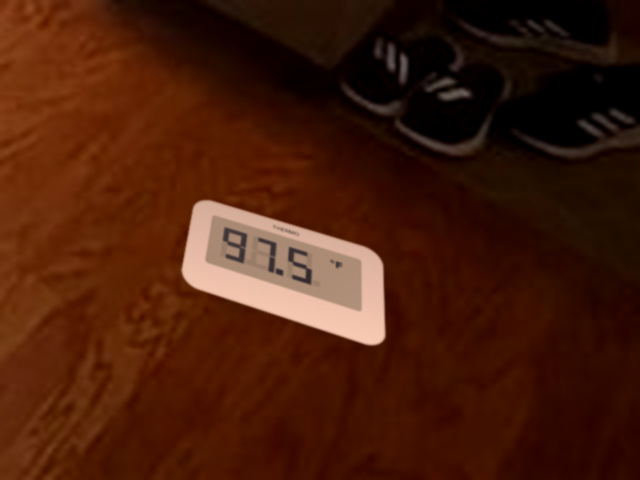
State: 97.5 °F
